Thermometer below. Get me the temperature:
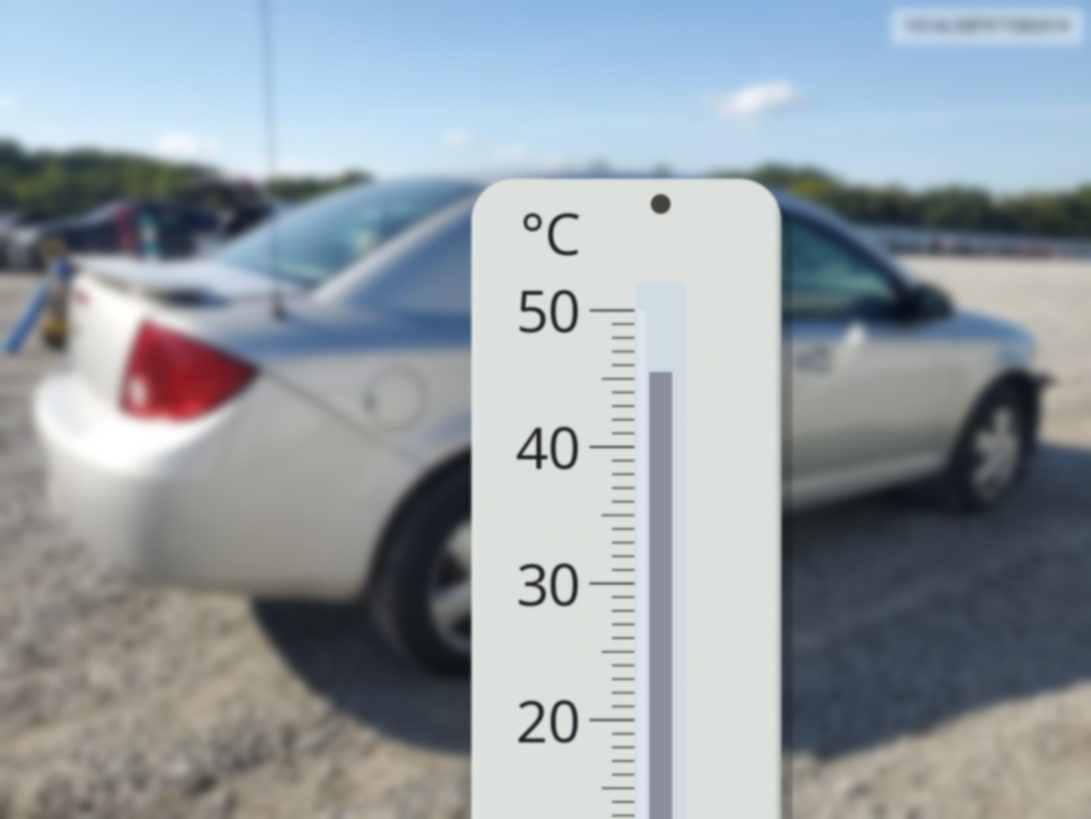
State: 45.5 °C
